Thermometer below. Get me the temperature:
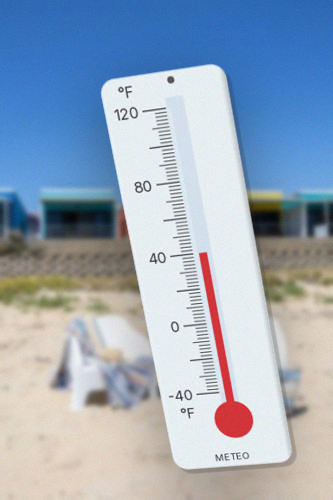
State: 40 °F
